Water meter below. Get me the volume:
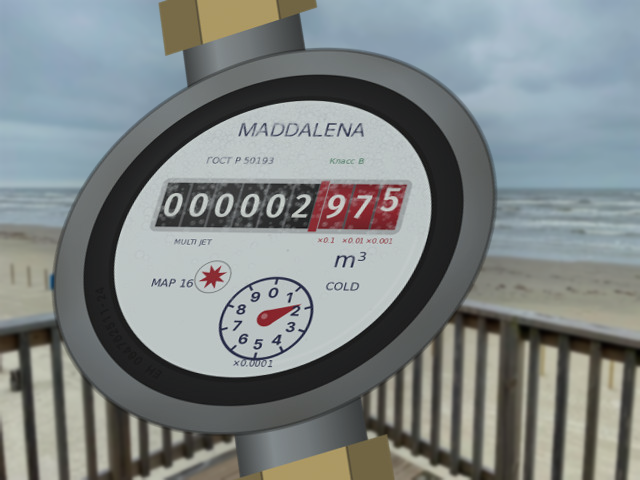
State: 2.9751 m³
